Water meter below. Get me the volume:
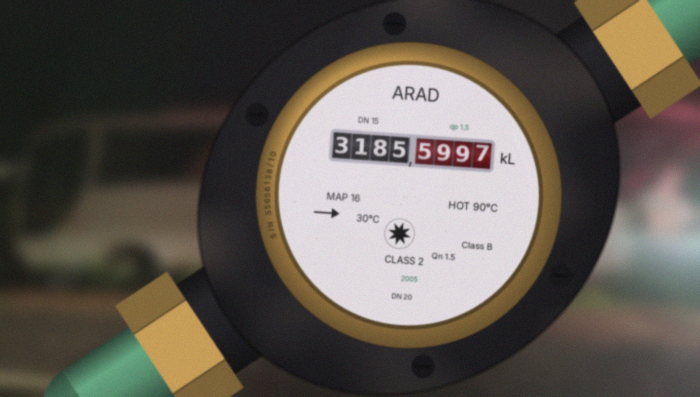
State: 3185.5997 kL
